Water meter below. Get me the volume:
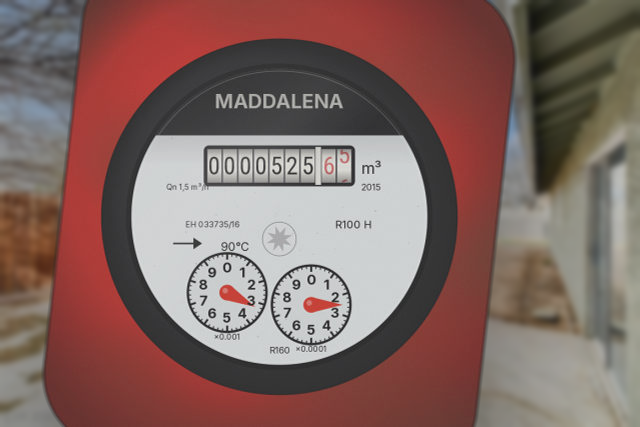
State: 525.6532 m³
